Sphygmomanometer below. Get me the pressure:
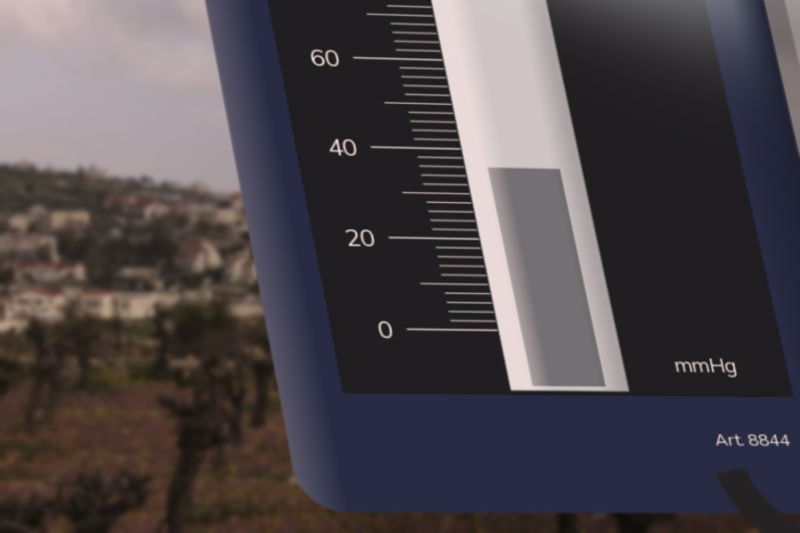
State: 36 mmHg
